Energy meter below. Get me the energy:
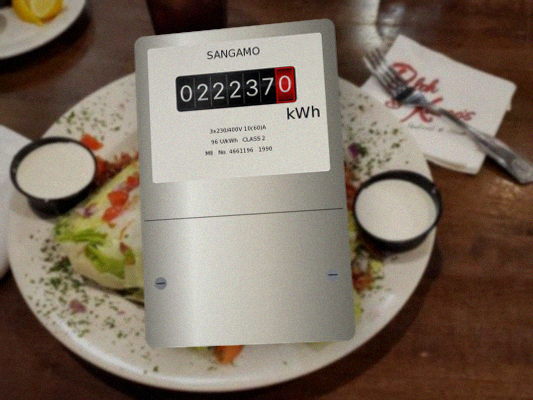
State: 22237.0 kWh
